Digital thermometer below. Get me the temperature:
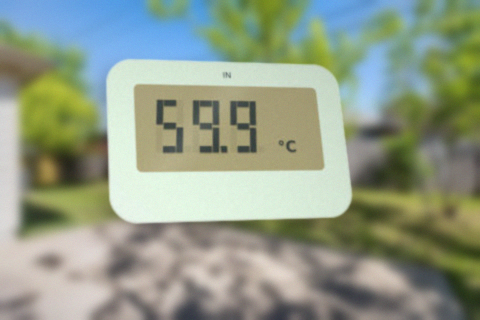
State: 59.9 °C
